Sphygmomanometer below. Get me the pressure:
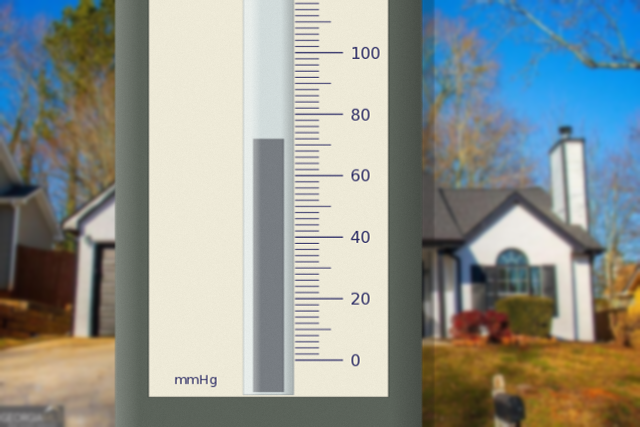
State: 72 mmHg
